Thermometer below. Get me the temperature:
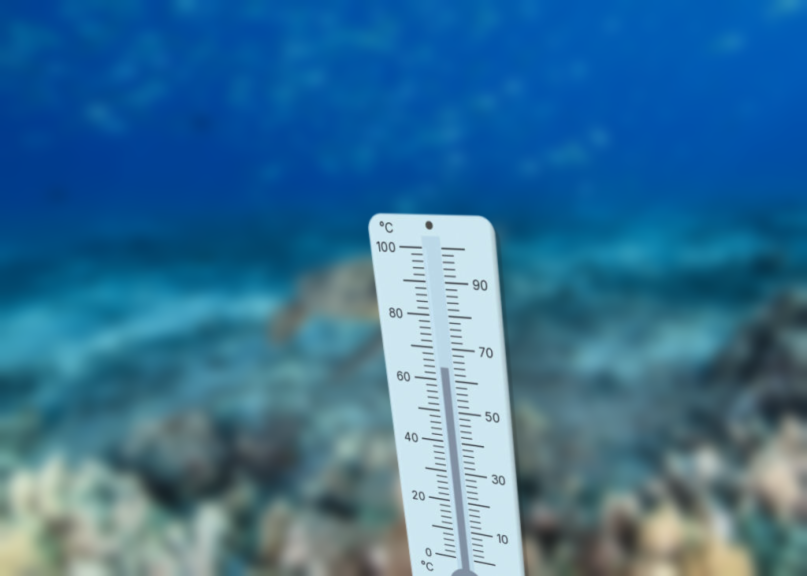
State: 64 °C
